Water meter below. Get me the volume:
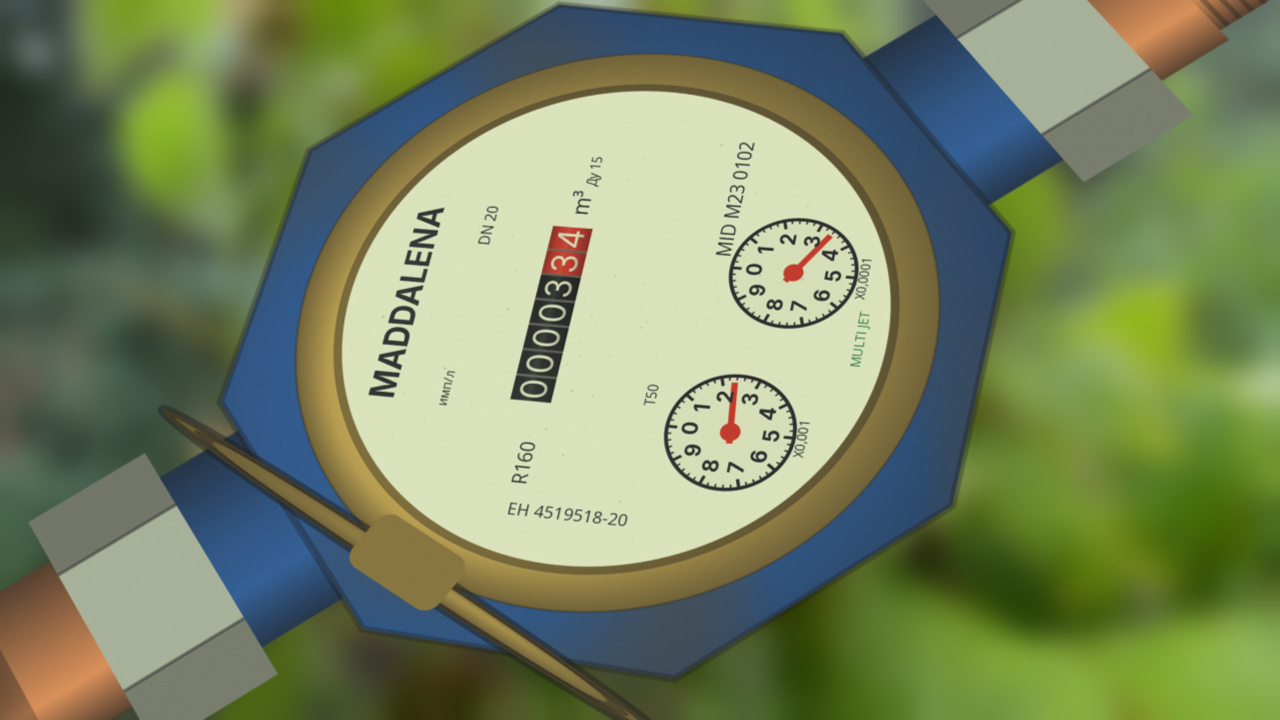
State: 3.3423 m³
